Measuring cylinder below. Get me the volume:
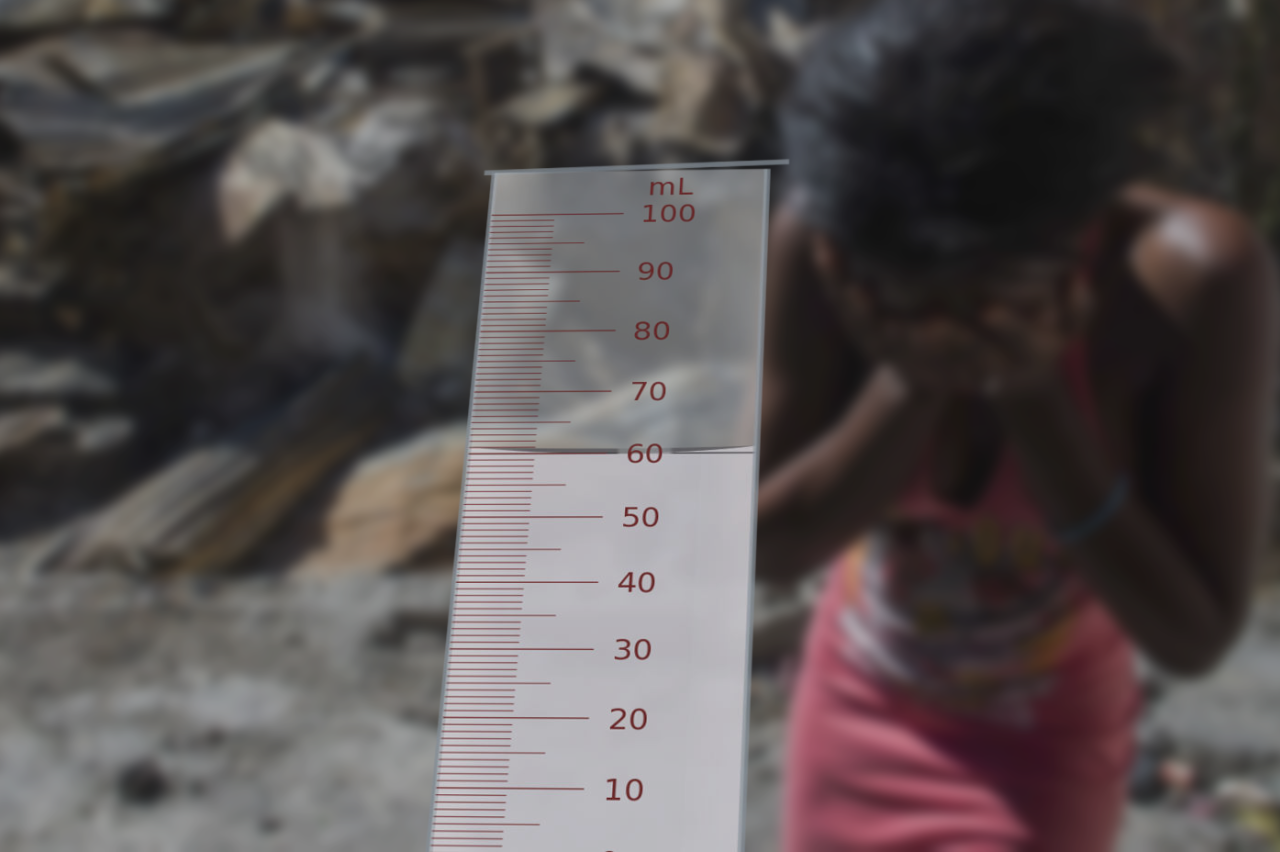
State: 60 mL
